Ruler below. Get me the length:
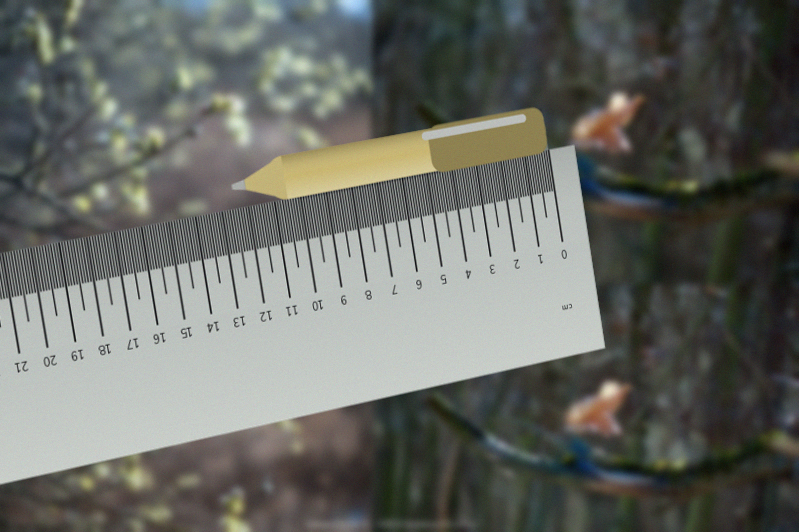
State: 12.5 cm
